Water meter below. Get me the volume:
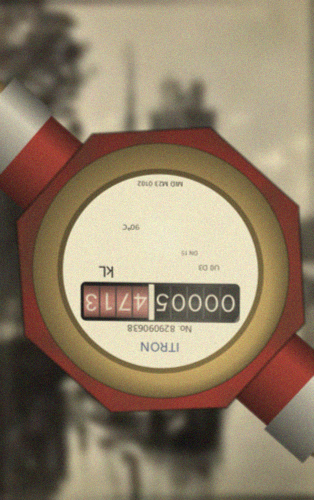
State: 5.4713 kL
